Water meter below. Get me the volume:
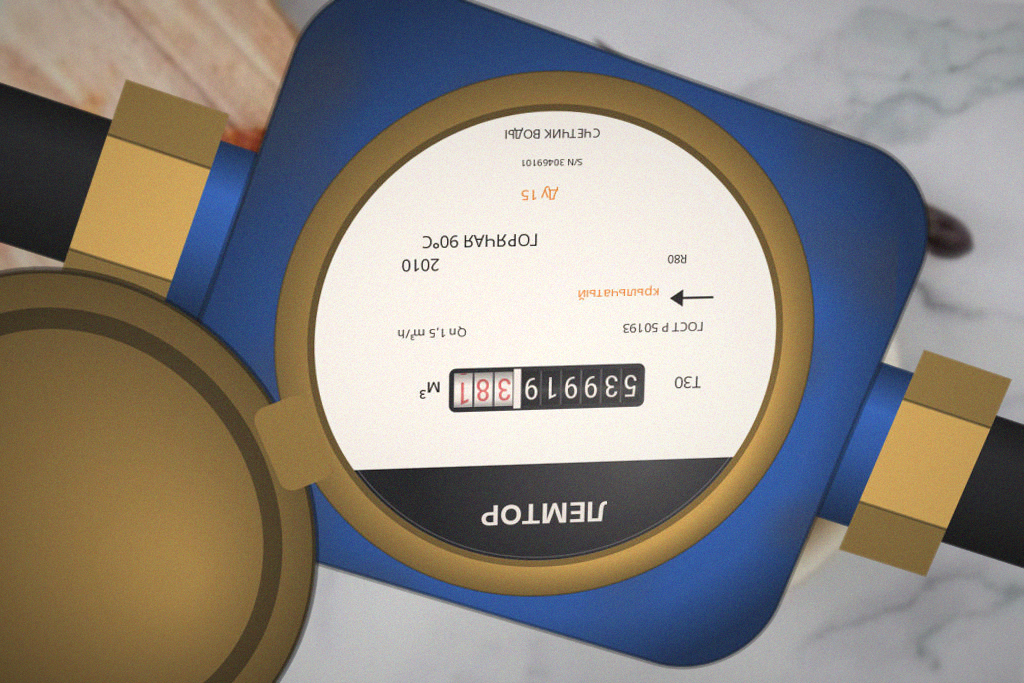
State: 539919.381 m³
